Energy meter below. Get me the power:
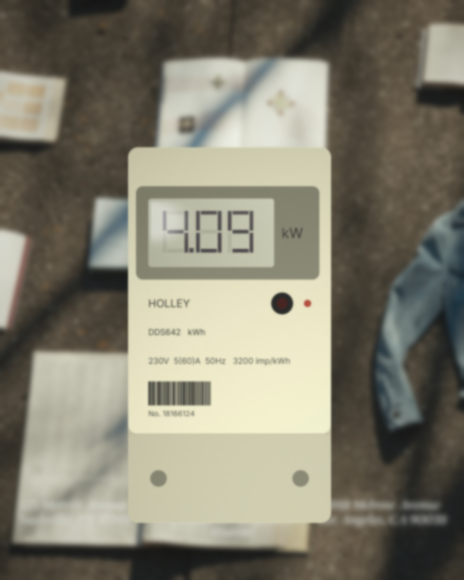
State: 4.09 kW
